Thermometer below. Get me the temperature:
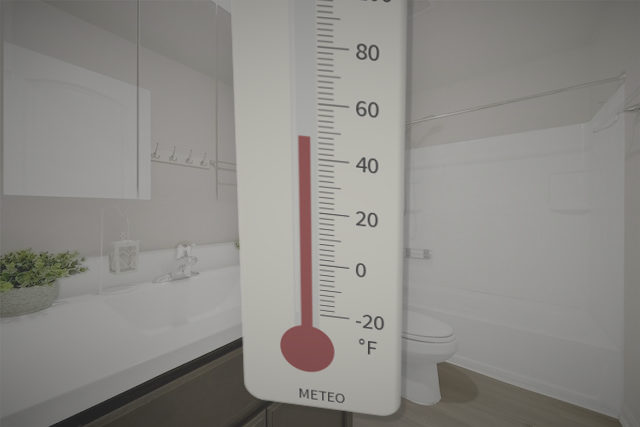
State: 48 °F
